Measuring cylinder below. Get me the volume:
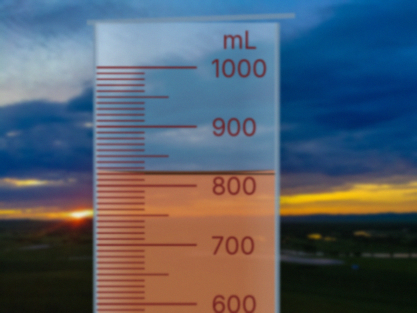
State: 820 mL
